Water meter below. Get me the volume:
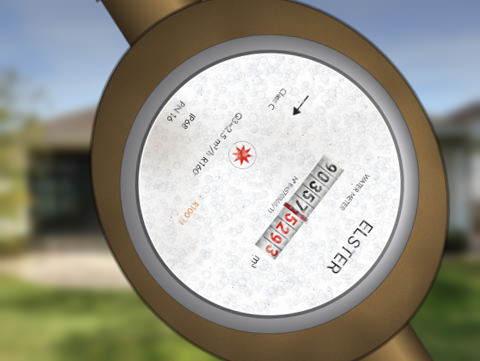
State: 90357.5293 m³
